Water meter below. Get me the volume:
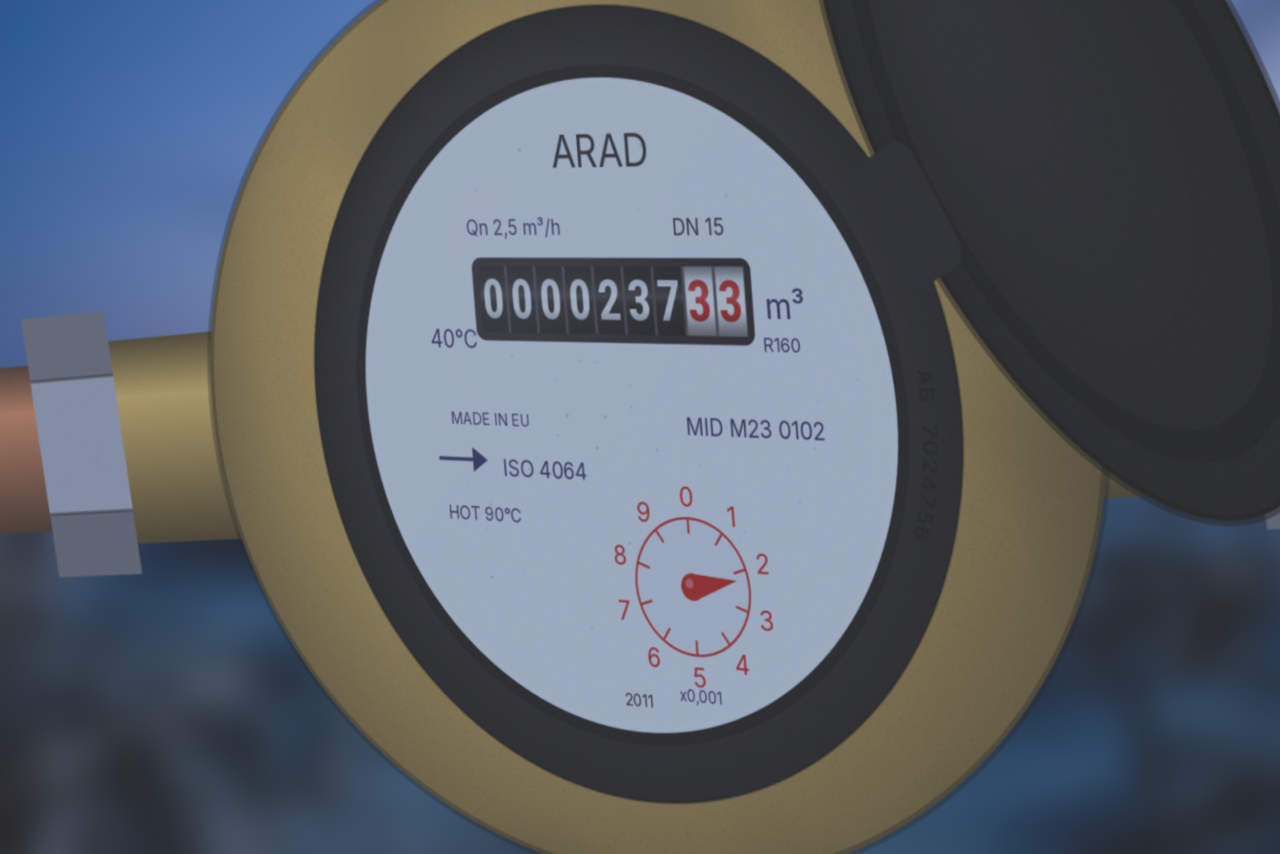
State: 237.332 m³
